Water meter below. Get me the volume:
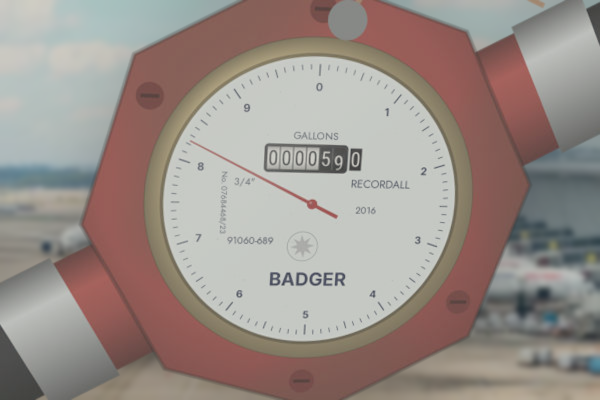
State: 588.2 gal
